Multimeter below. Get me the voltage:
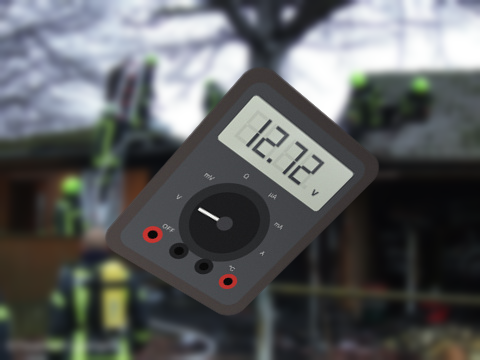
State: 12.72 V
